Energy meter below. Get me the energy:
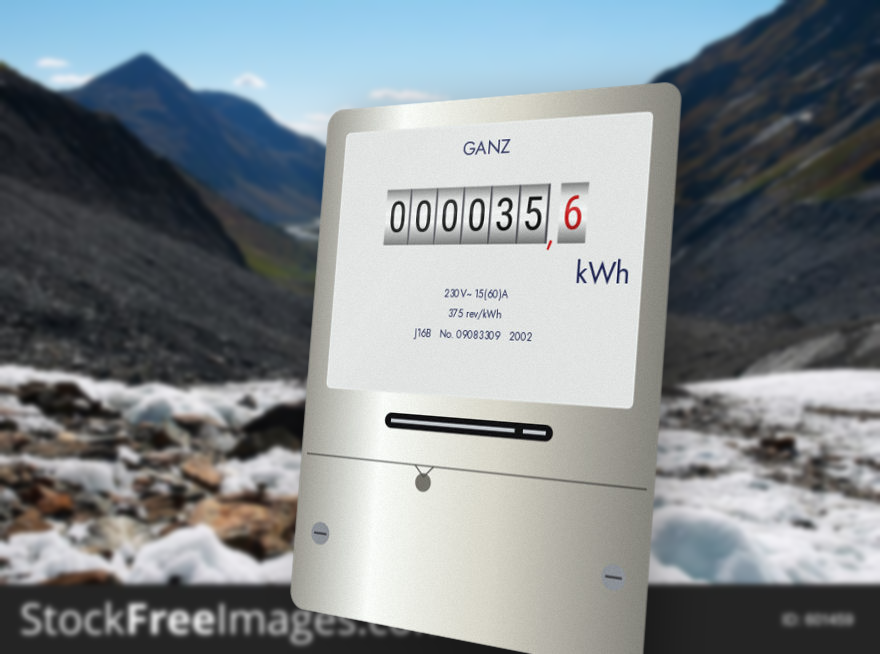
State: 35.6 kWh
